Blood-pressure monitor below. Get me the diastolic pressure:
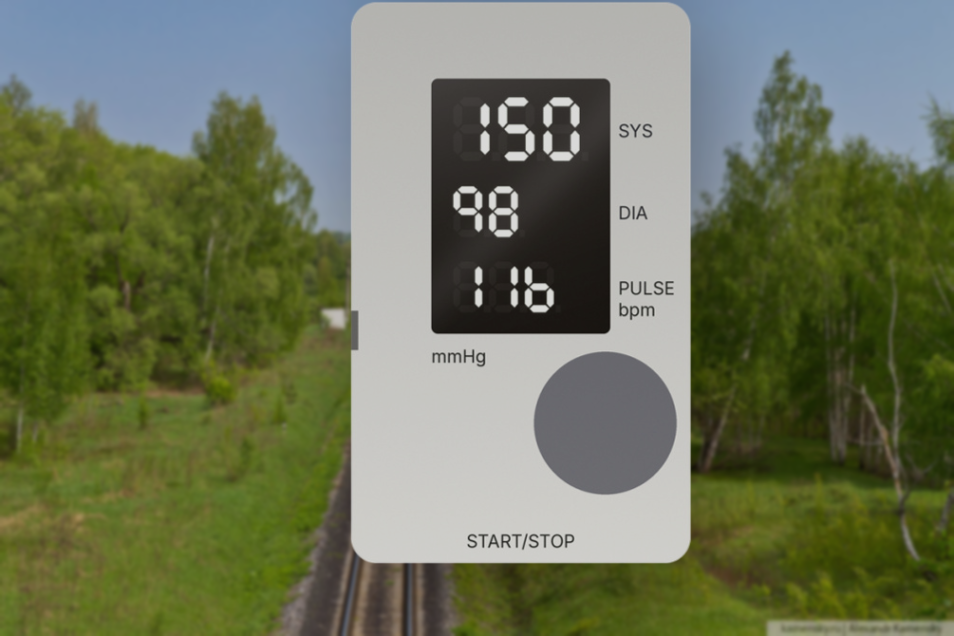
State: 98 mmHg
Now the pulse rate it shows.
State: 116 bpm
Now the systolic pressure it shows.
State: 150 mmHg
